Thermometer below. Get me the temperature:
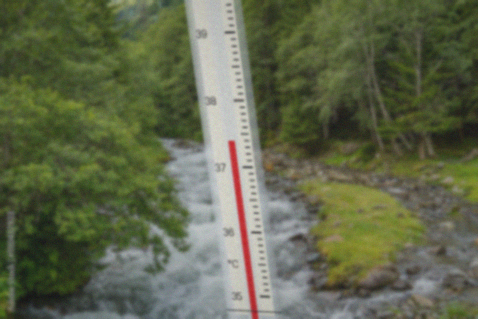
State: 37.4 °C
